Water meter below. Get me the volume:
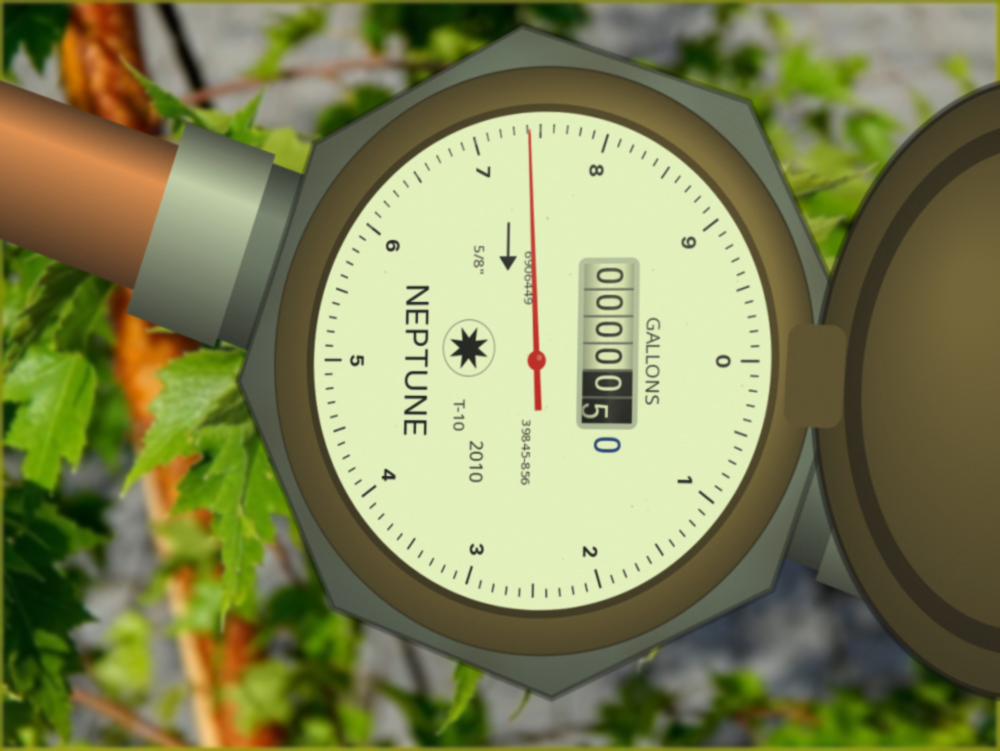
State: 47.4 gal
